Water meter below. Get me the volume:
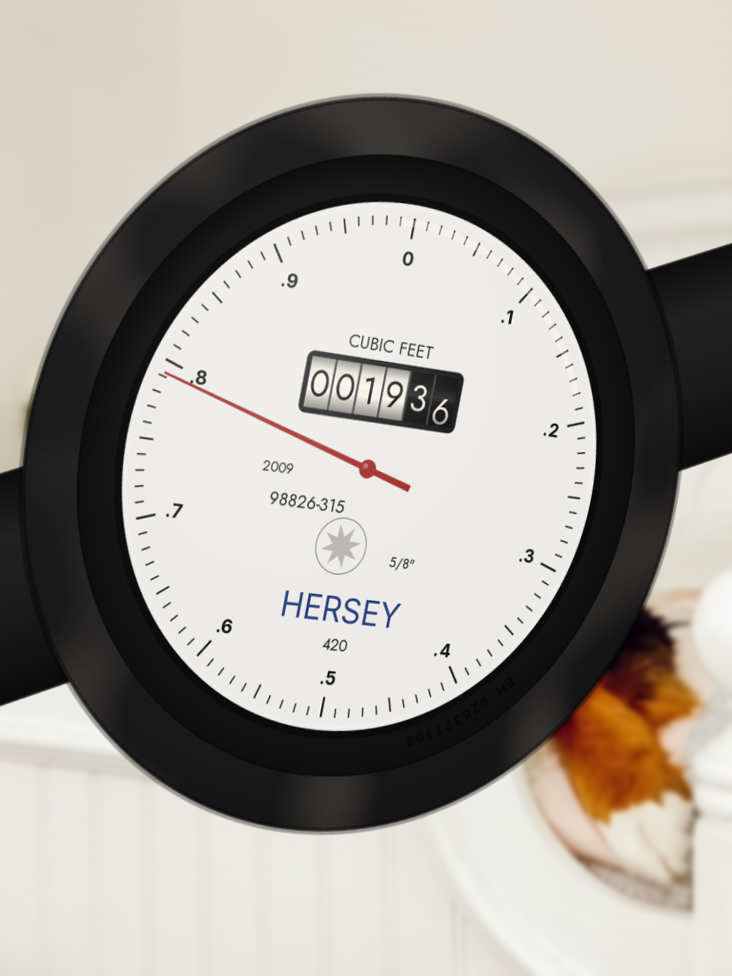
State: 1935.79 ft³
